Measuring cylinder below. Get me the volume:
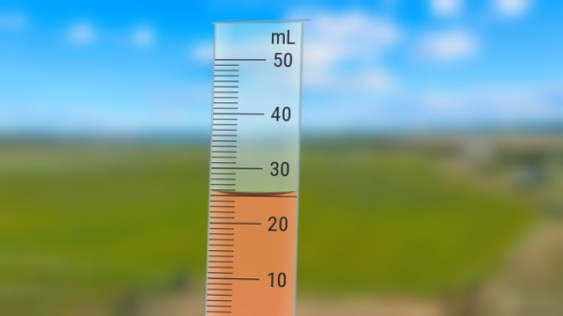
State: 25 mL
